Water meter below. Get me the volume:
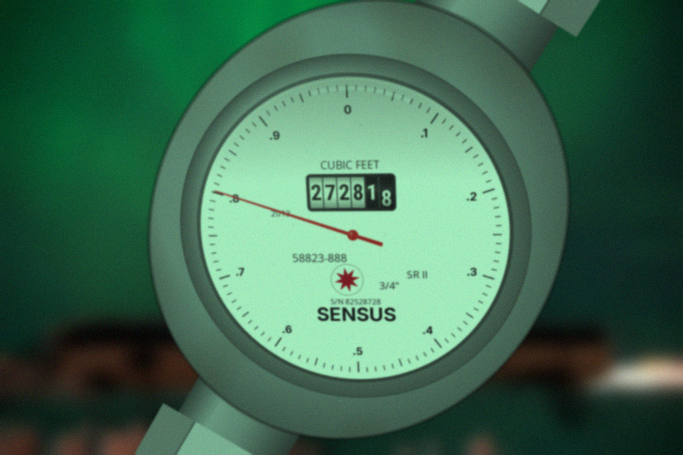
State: 272817.80 ft³
